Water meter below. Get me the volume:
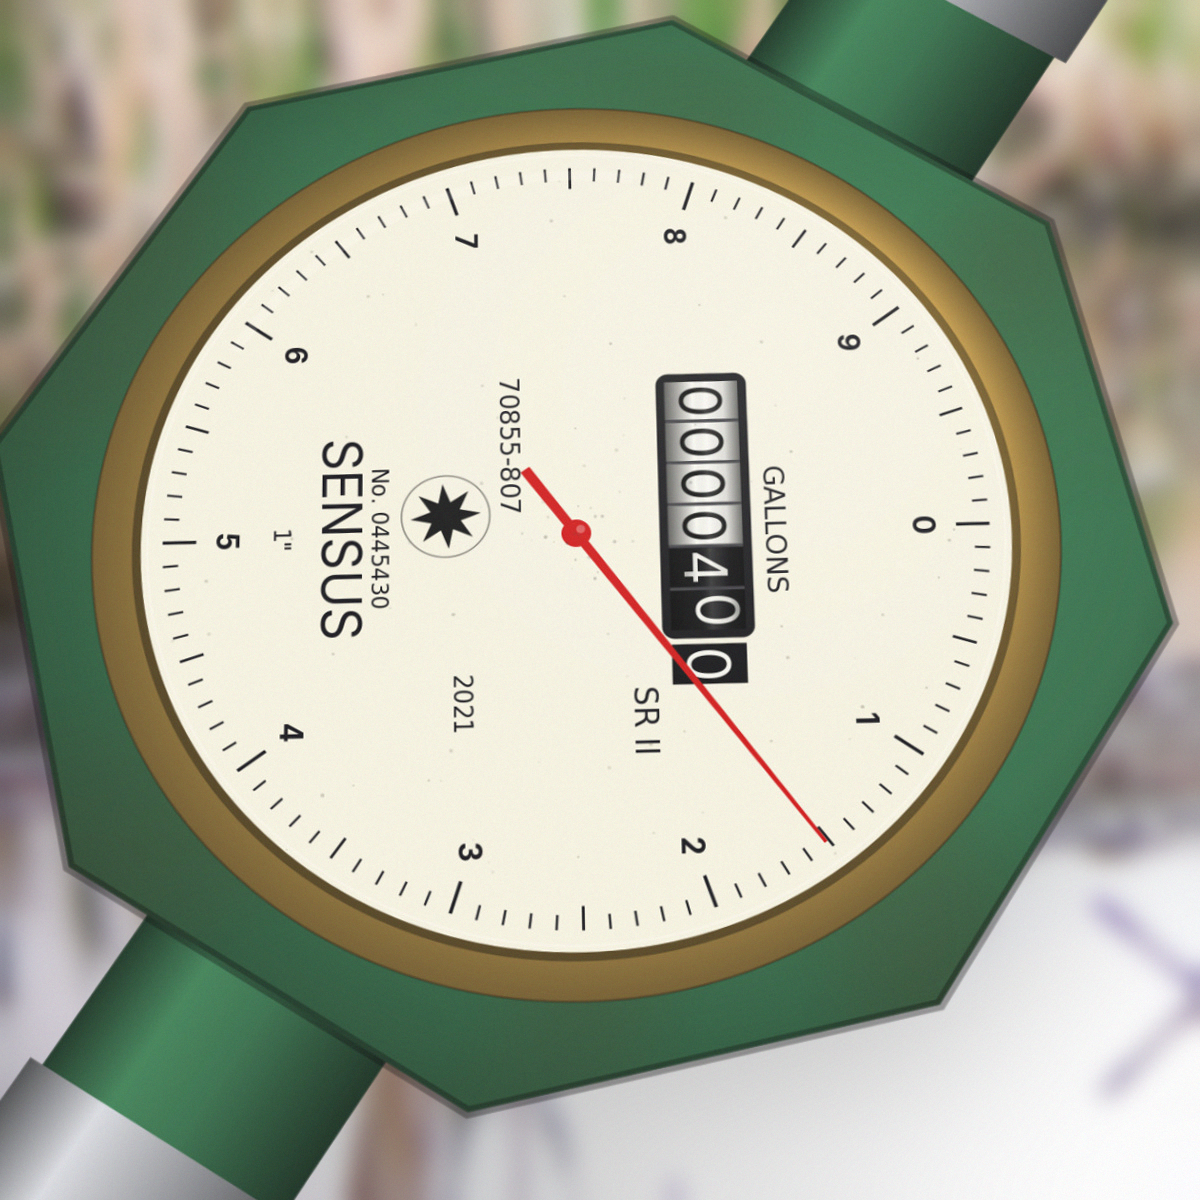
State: 401.5 gal
